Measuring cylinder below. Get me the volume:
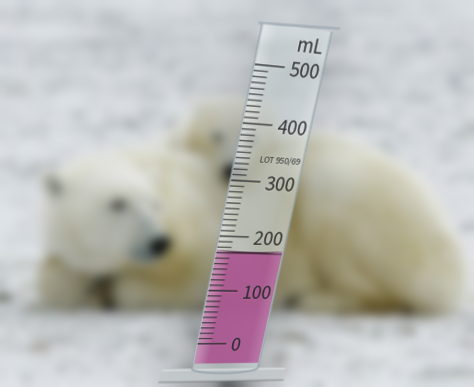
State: 170 mL
